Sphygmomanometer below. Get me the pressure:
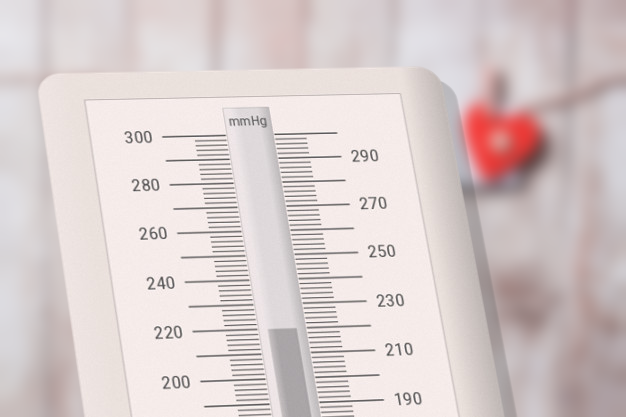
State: 220 mmHg
